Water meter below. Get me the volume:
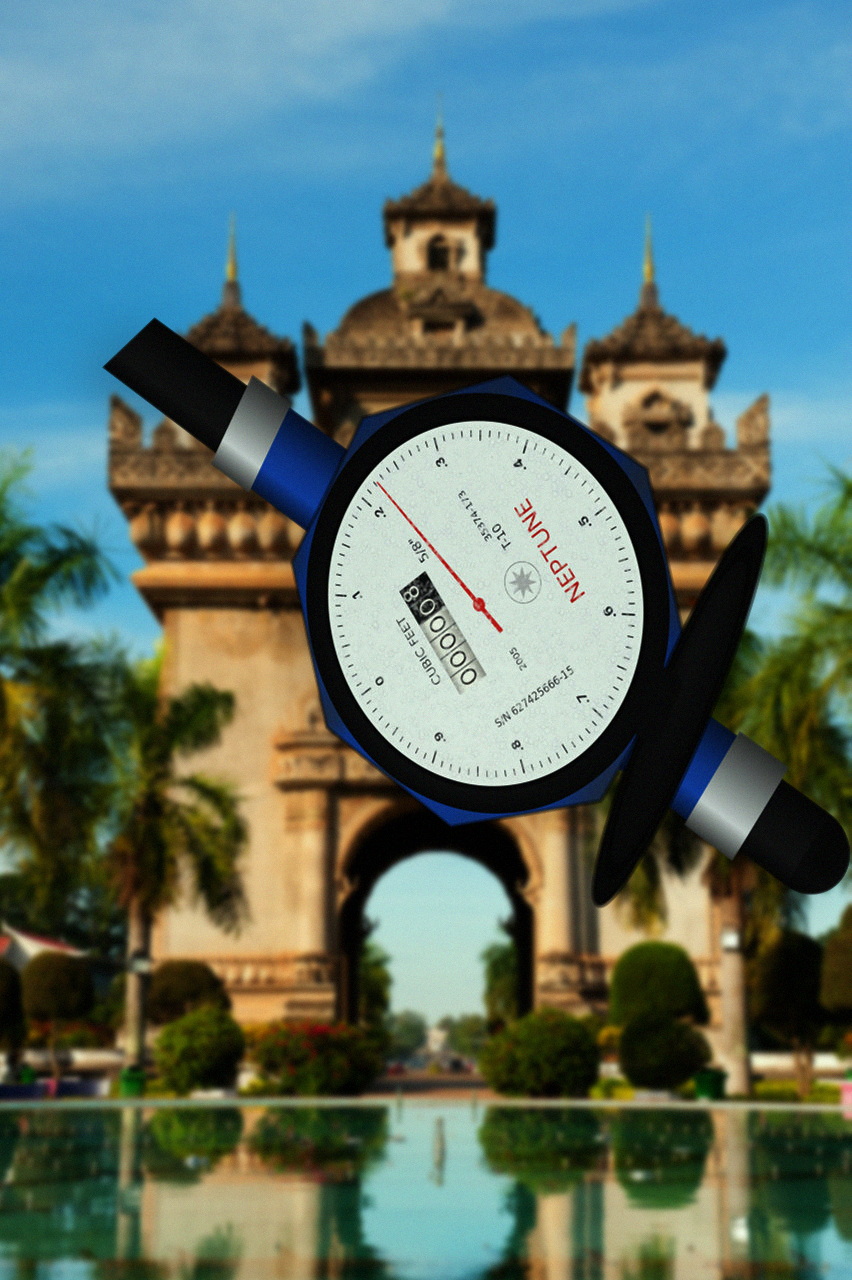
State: 8.22 ft³
